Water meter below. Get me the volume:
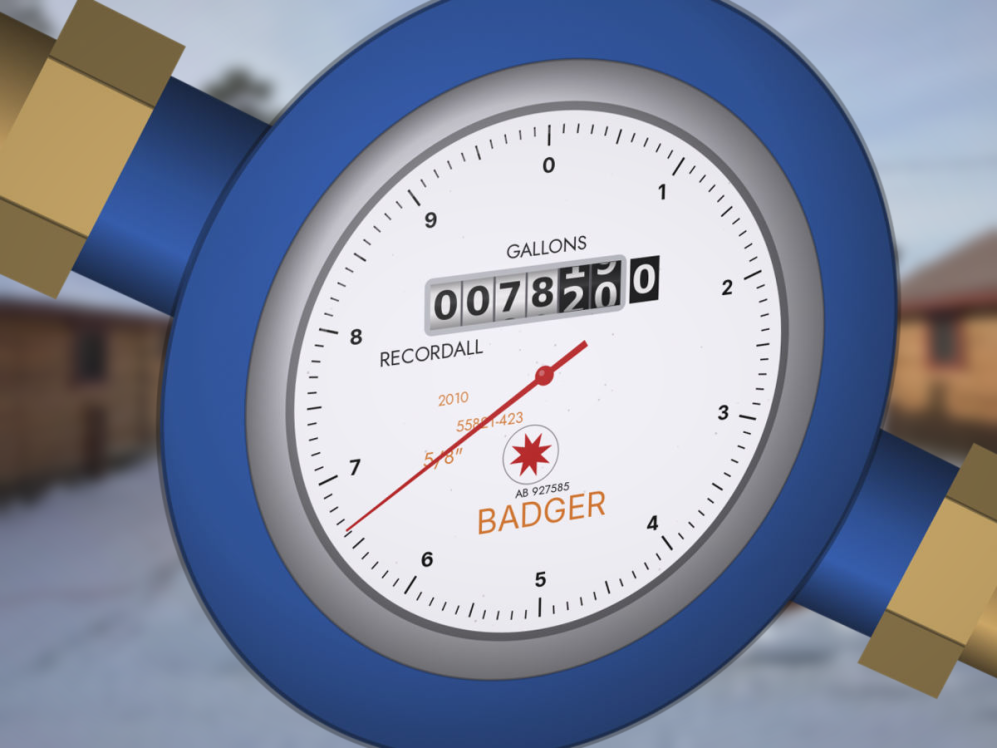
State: 78196.6 gal
